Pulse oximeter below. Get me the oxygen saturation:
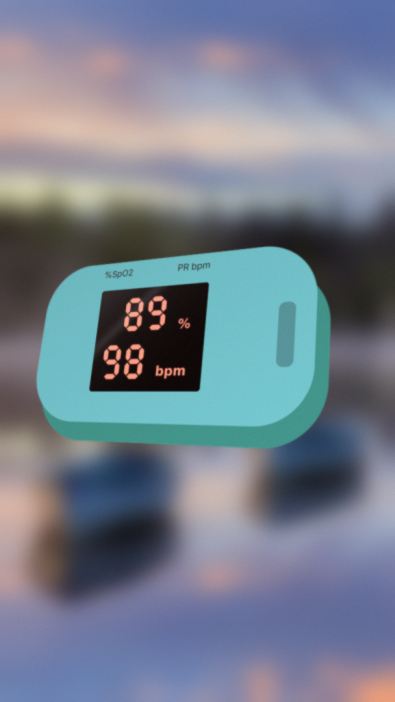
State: 89 %
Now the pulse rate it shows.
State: 98 bpm
